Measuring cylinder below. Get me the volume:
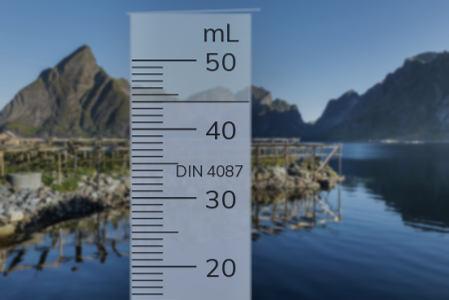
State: 44 mL
